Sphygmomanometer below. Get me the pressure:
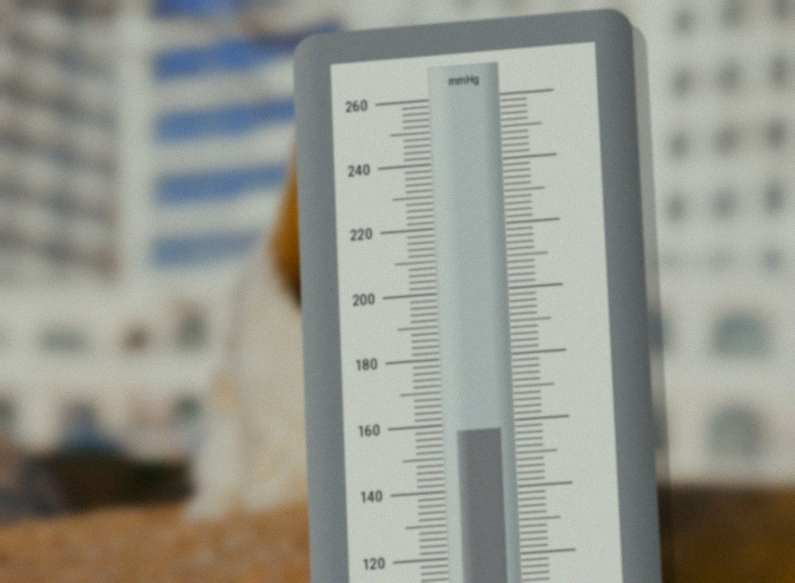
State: 158 mmHg
